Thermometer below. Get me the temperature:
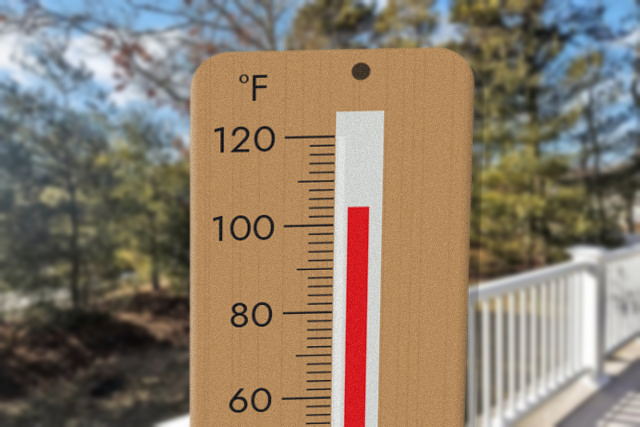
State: 104 °F
